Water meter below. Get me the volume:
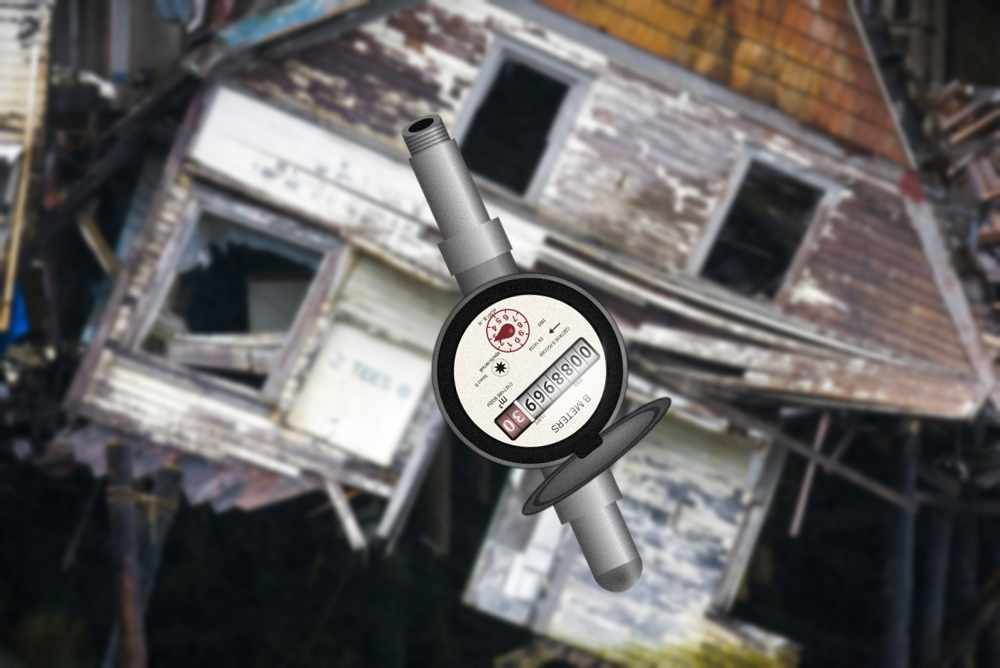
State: 88969.302 m³
